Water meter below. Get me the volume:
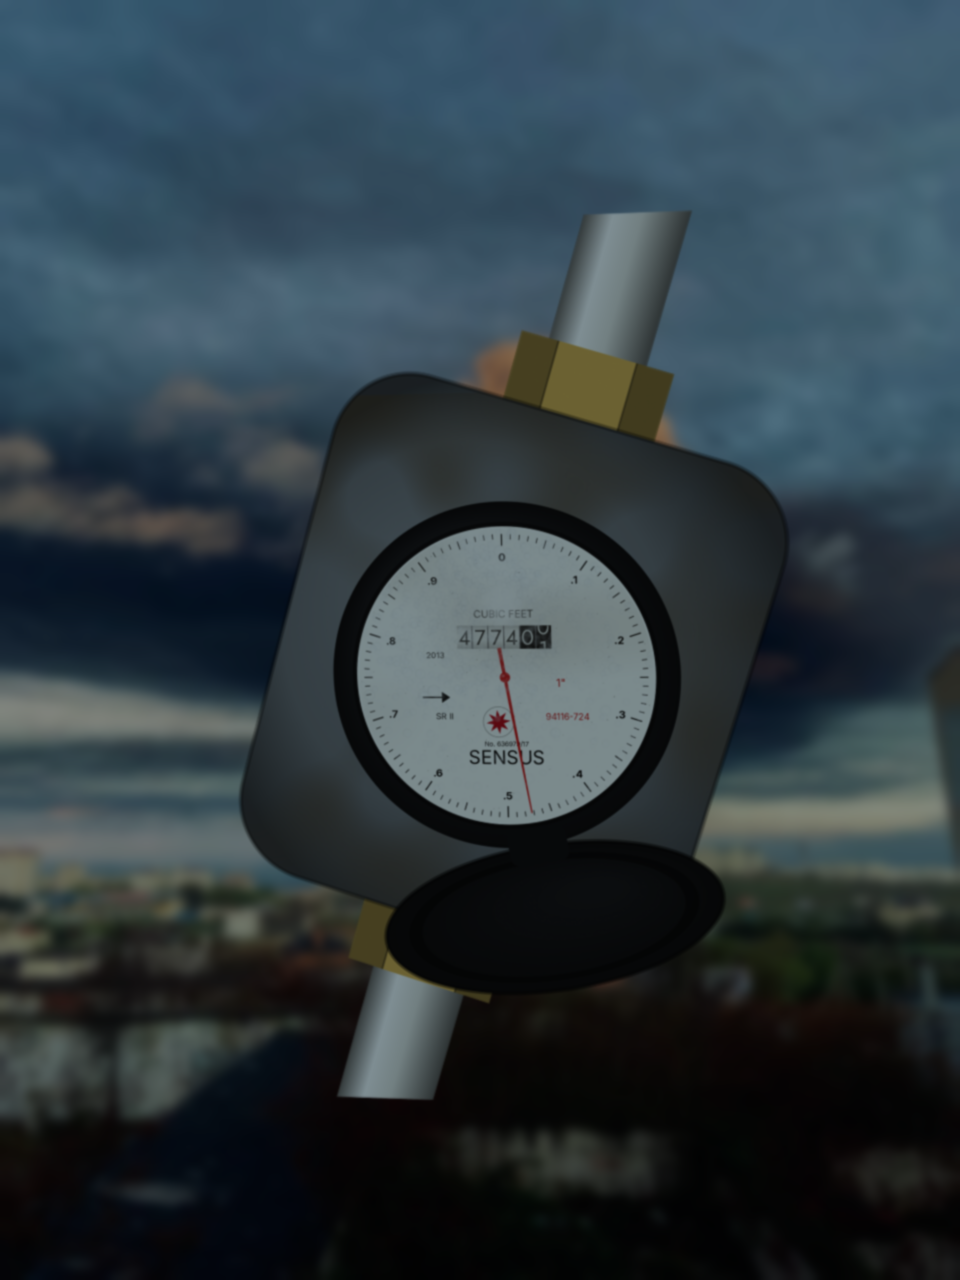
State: 477400.47 ft³
